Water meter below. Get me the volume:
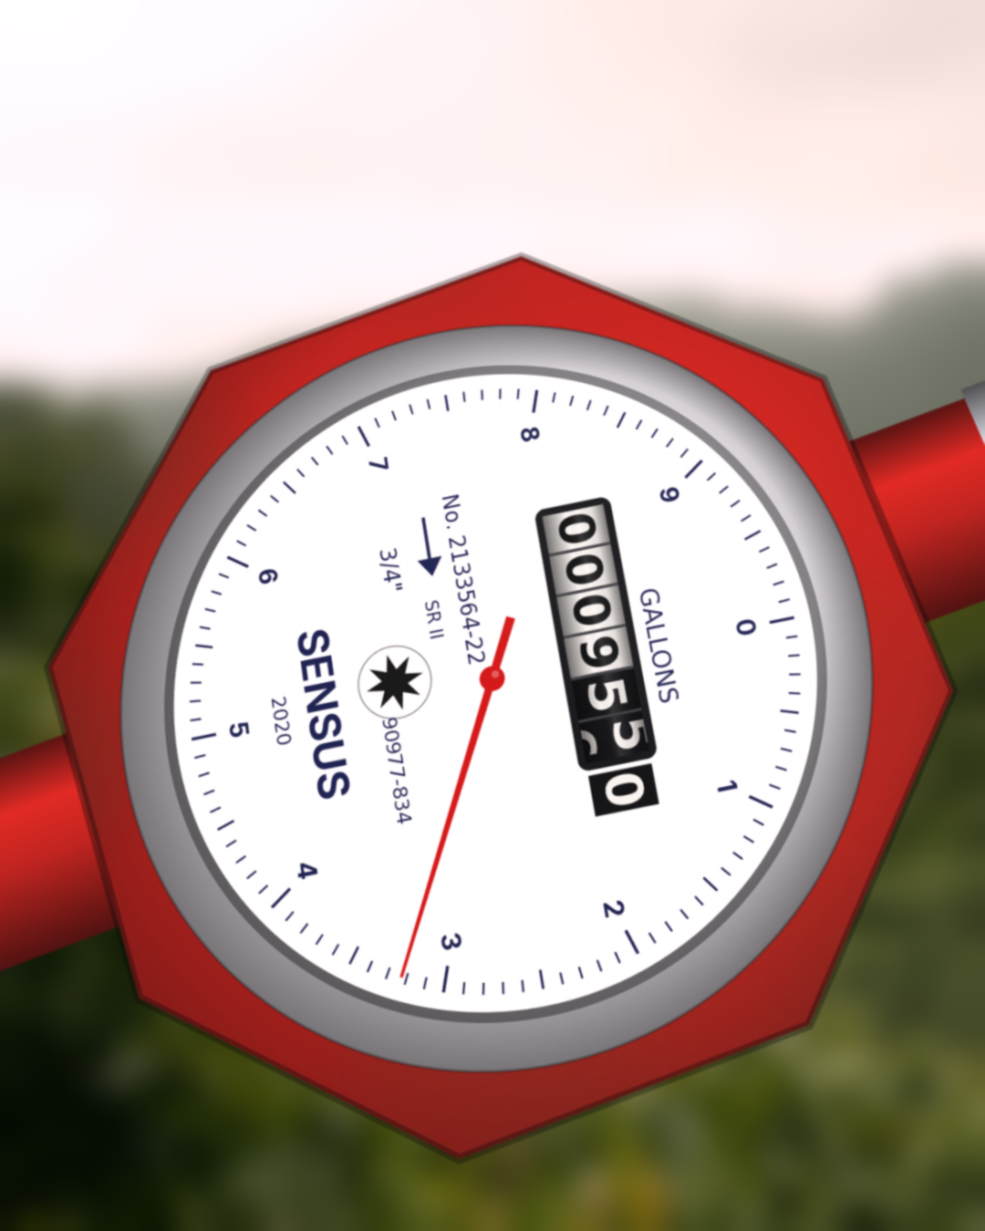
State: 9553.2 gal
